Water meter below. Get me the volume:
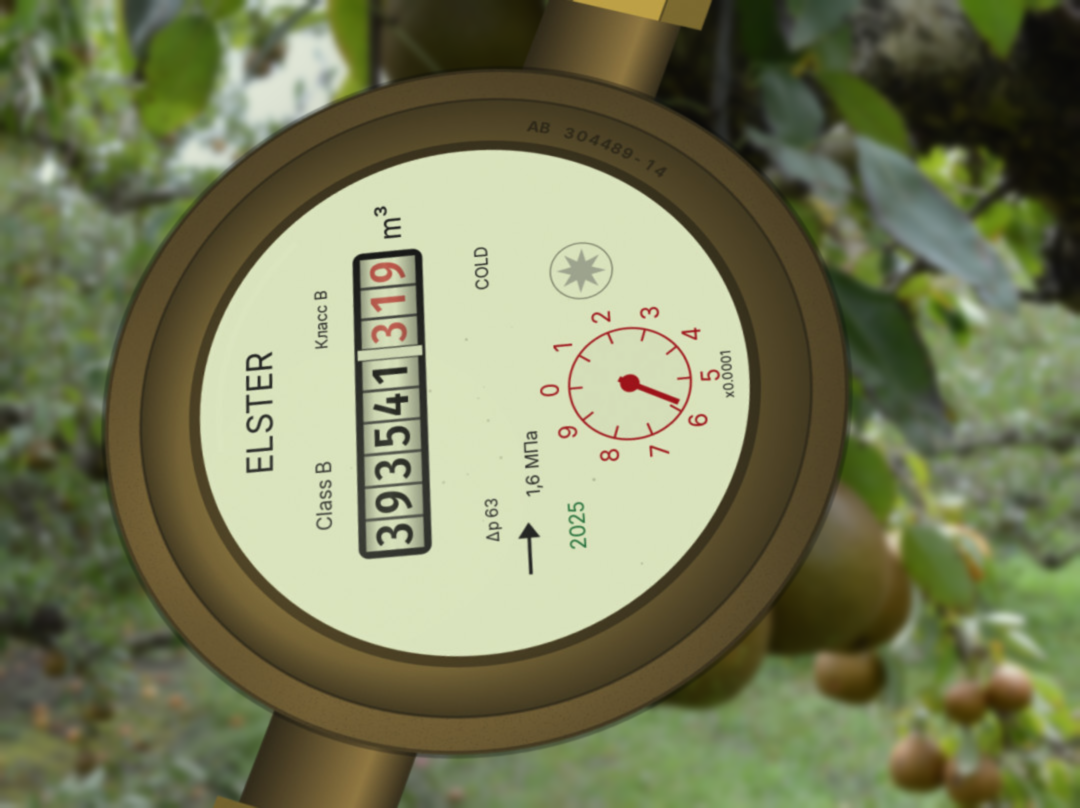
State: 393541.3195 m³
